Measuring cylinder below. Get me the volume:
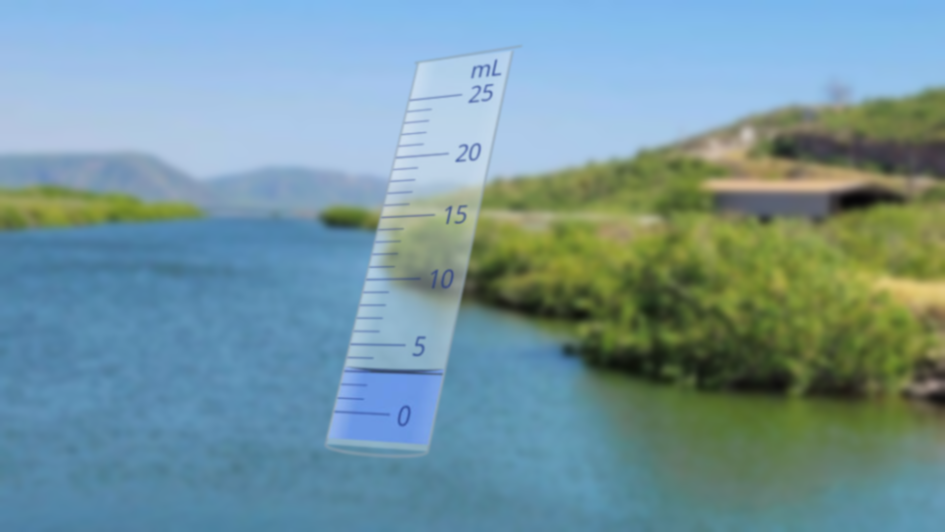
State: 3 mL
